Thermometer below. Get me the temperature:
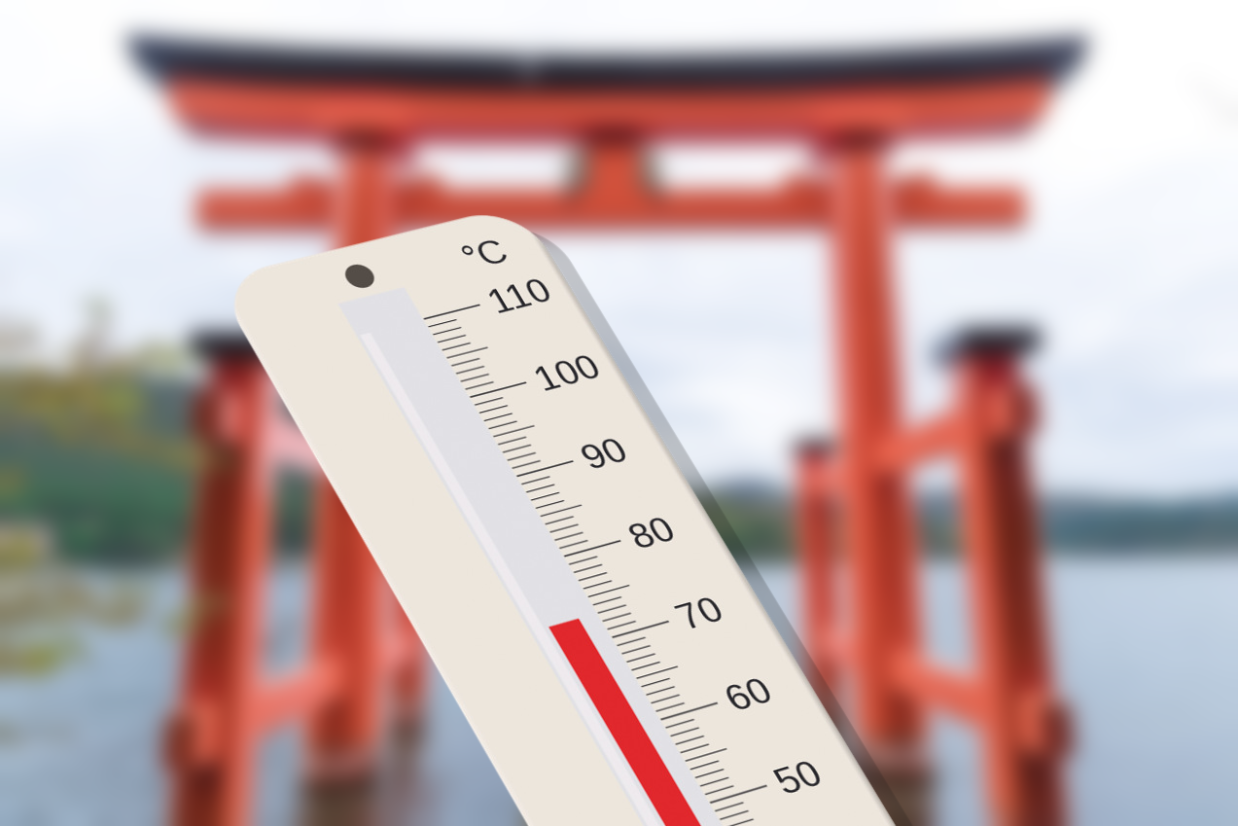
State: 73 °C
